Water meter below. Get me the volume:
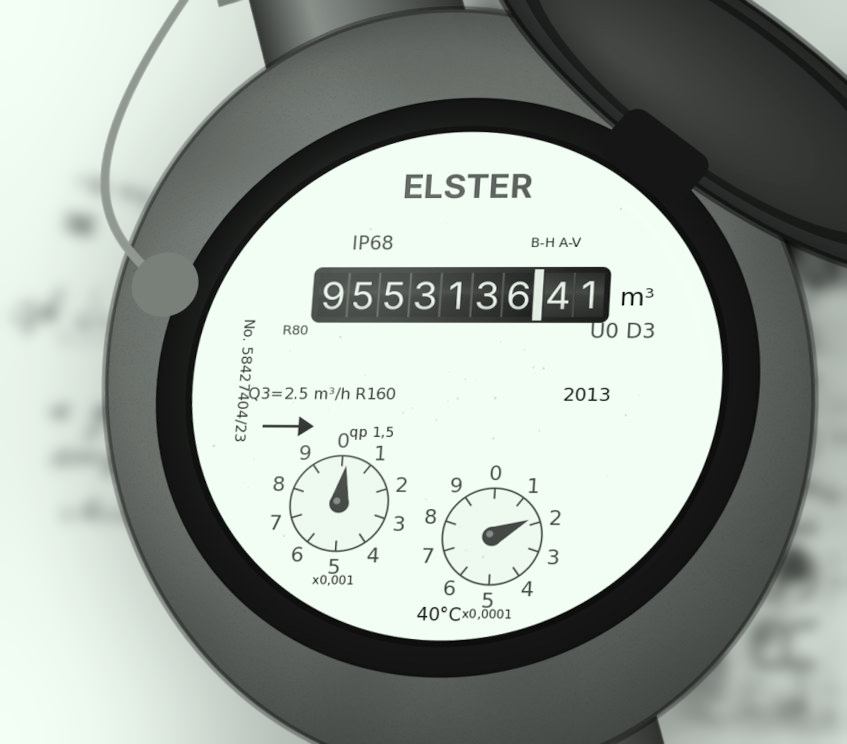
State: 9553136.4101 m³
